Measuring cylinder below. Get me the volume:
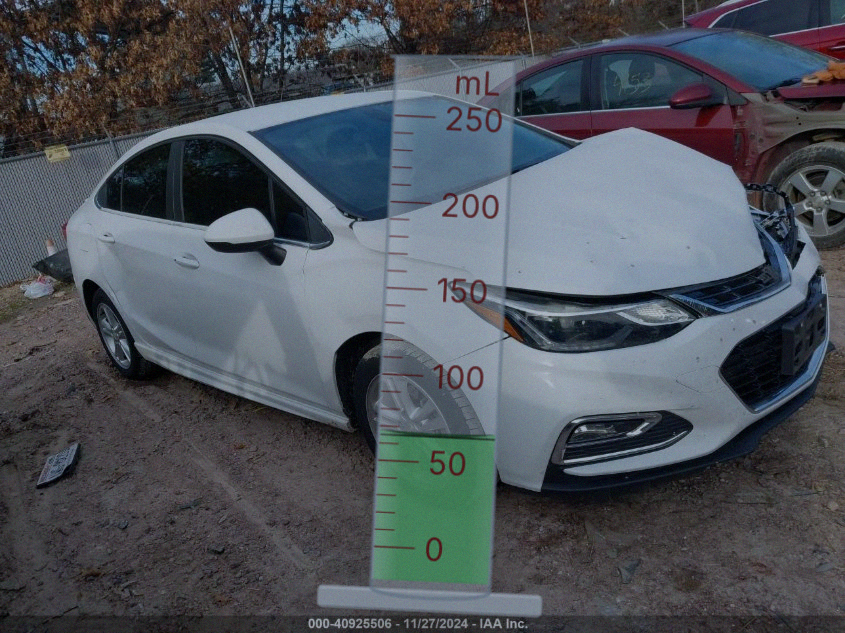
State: 65 mL
